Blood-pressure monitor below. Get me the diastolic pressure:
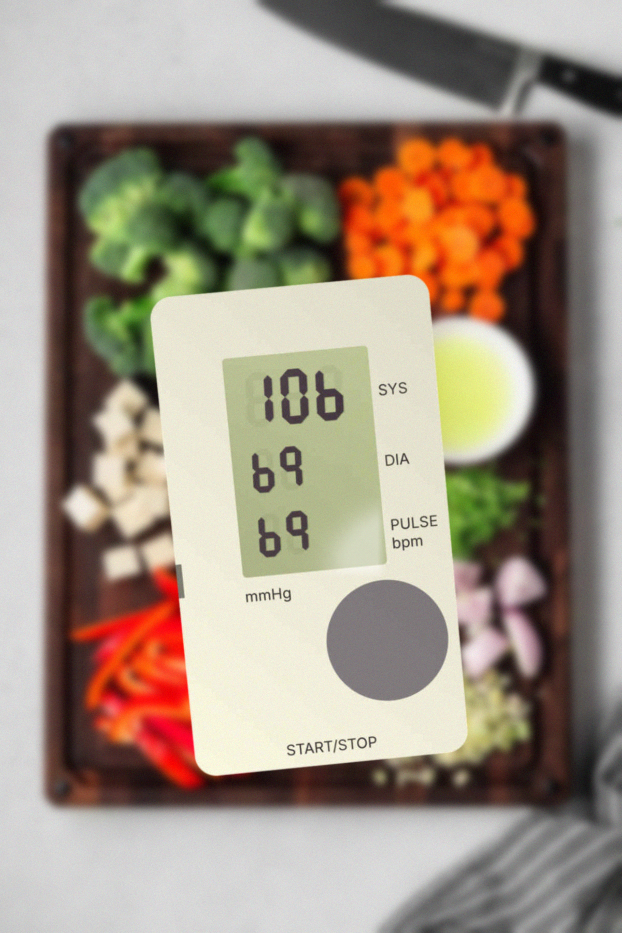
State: 69 mmHg
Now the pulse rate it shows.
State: 69 bpm
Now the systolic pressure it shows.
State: 106 mmHg
